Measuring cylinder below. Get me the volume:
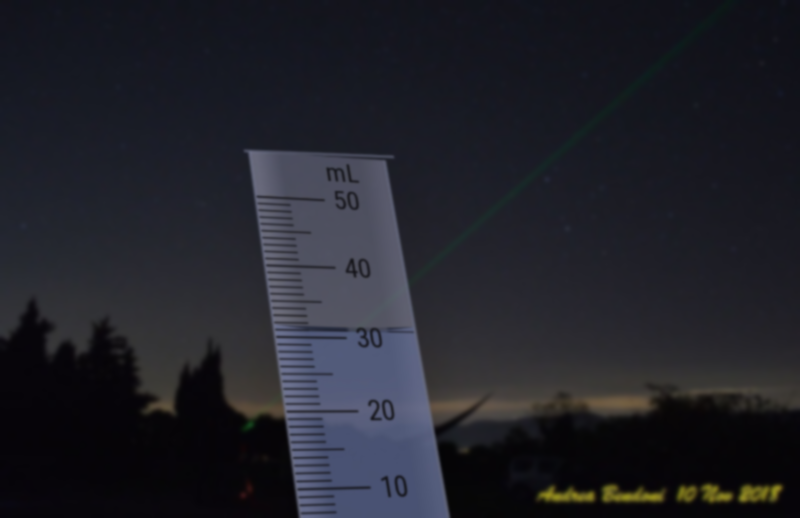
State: 31 mL
